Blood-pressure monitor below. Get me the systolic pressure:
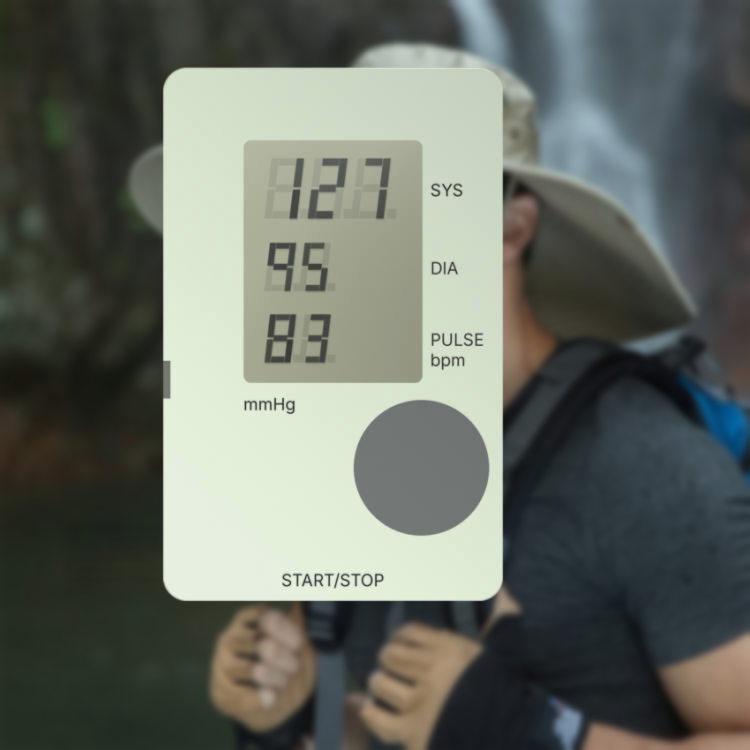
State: 127 mmHg
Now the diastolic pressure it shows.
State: 95 mmHg
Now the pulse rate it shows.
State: 83 bpm
